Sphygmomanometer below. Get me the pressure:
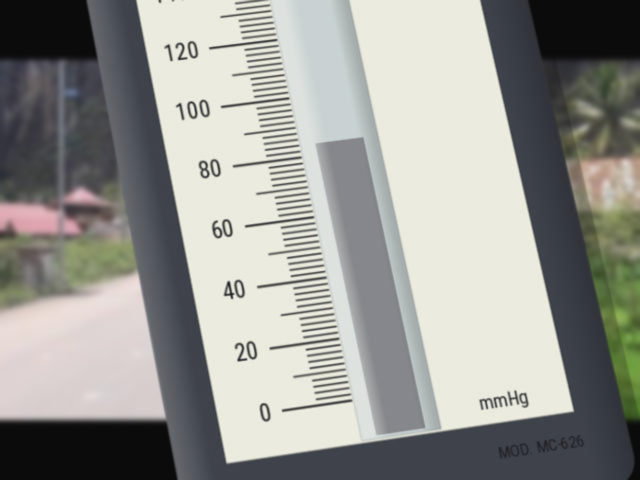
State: 84 mmHg
